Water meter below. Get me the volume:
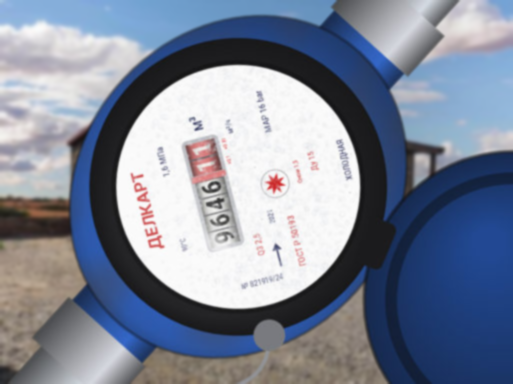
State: 9646.11 m³
